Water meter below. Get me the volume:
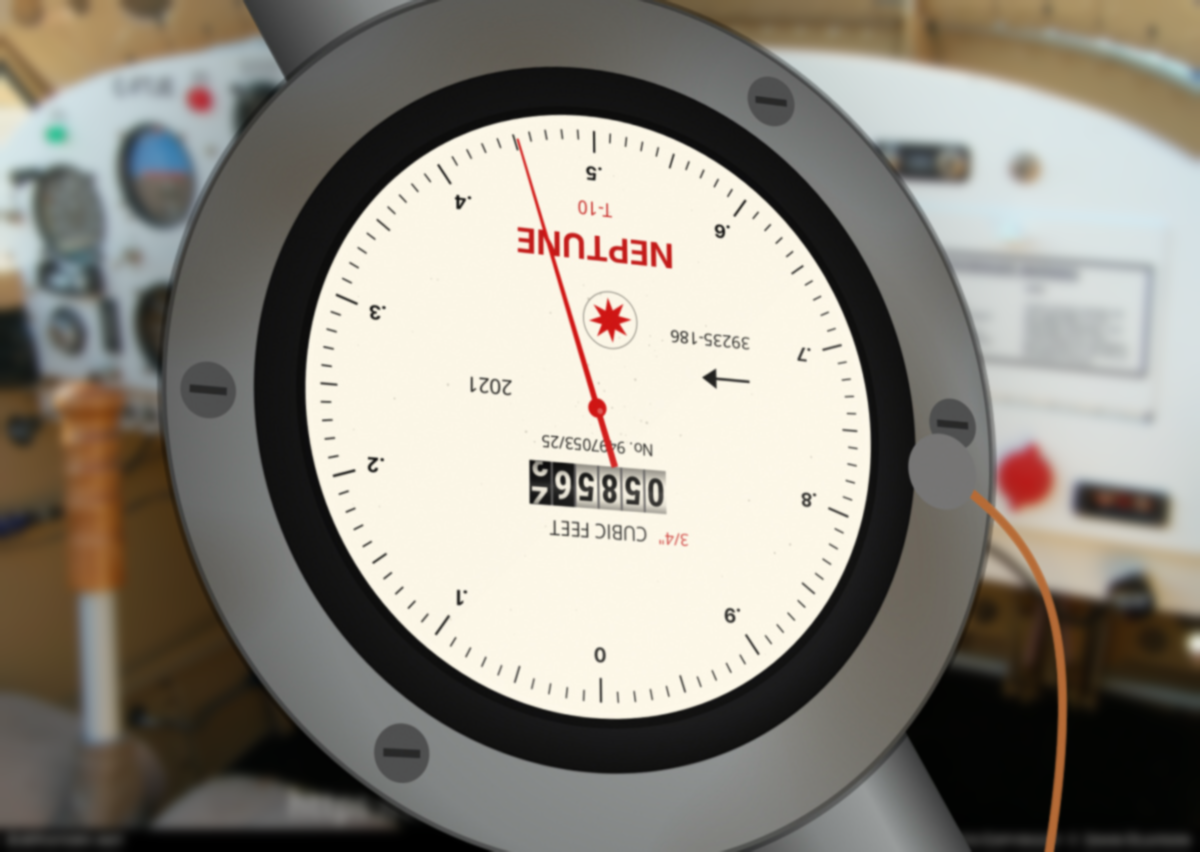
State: 58562.45 ft³
